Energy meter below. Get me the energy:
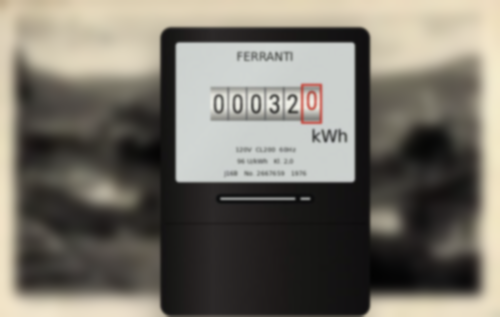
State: 32.0 kWh
